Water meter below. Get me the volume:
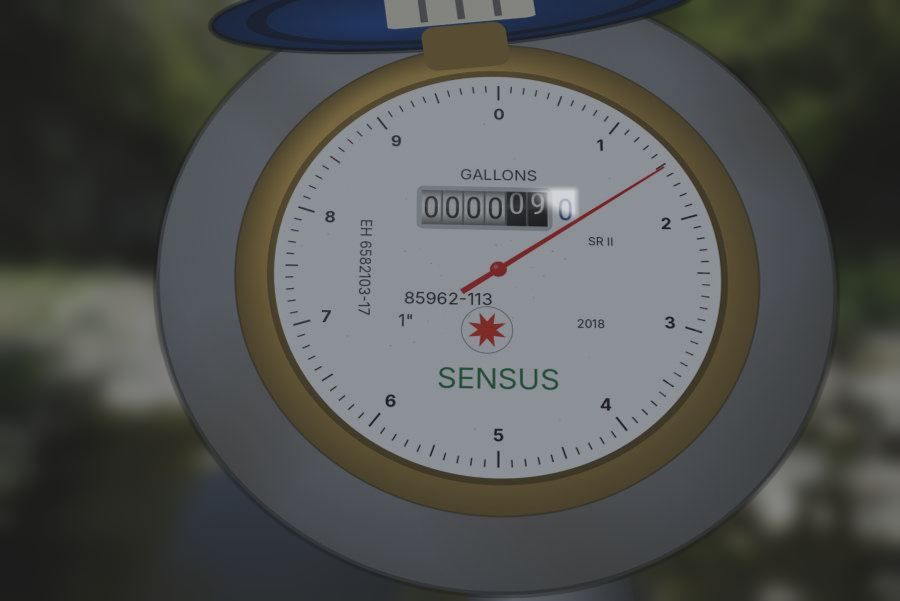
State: 91.5 gal
